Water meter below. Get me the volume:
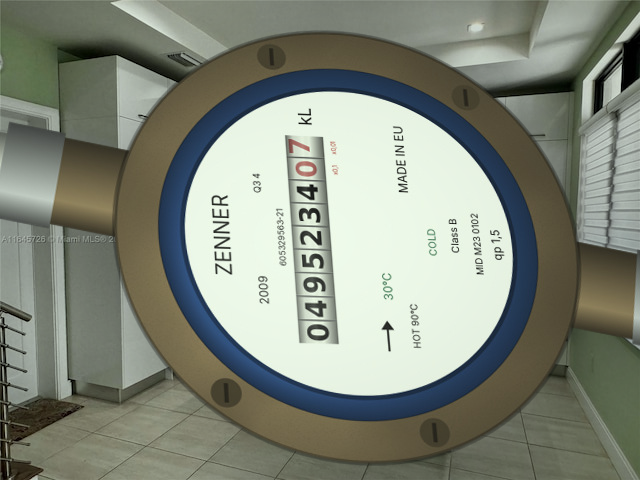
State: 495234.07 kL
